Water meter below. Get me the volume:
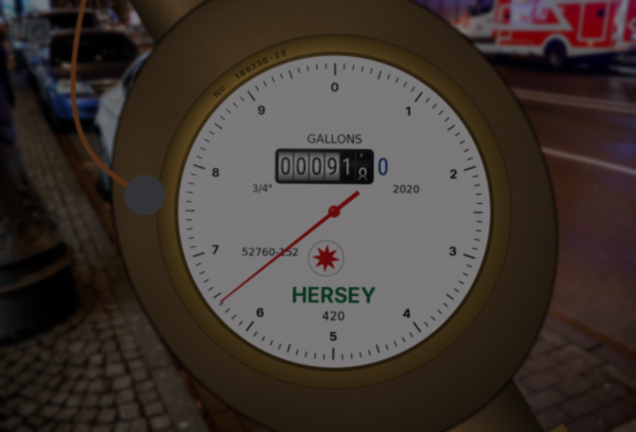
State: 9176.4 gal
